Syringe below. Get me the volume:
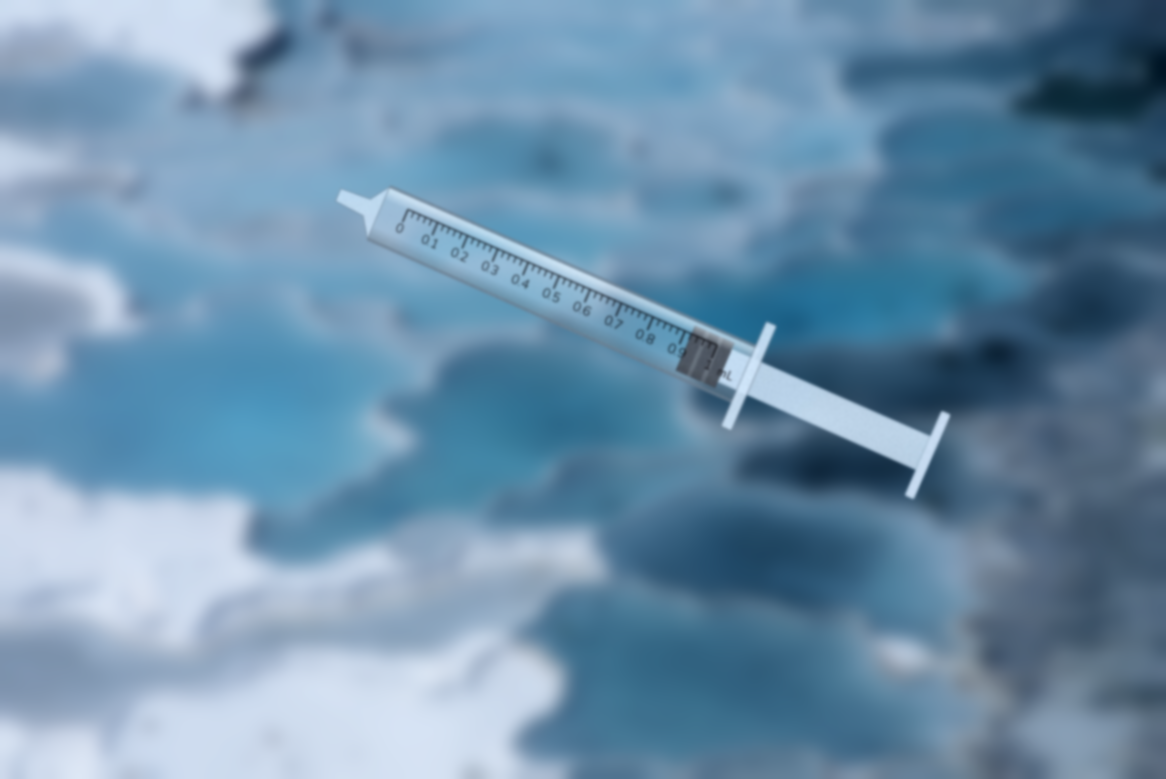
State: 0.92 mL
